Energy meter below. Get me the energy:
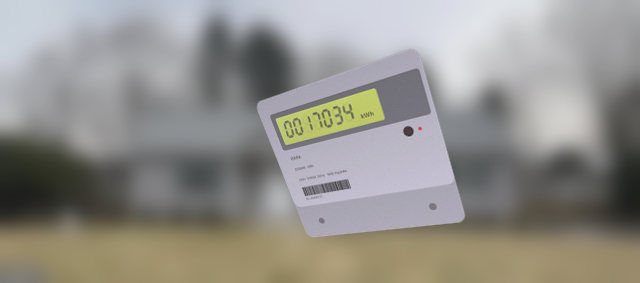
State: 17034 kWh
